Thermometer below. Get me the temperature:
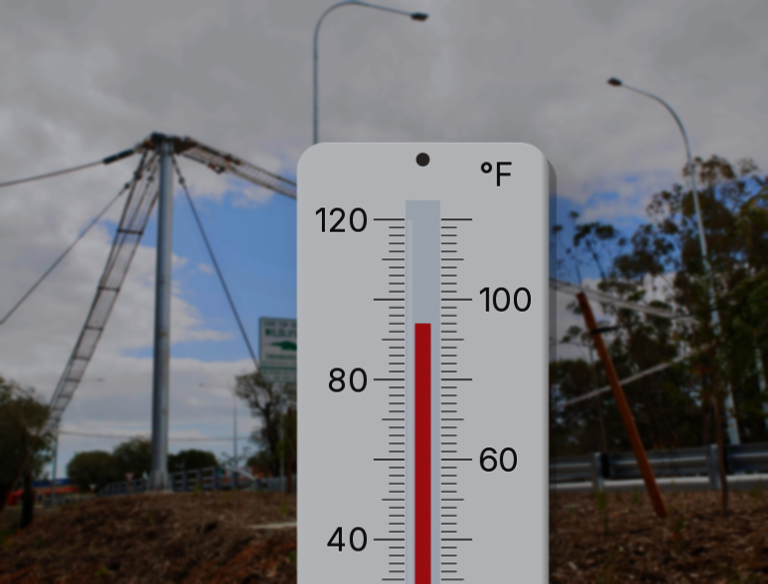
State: 94 °F
